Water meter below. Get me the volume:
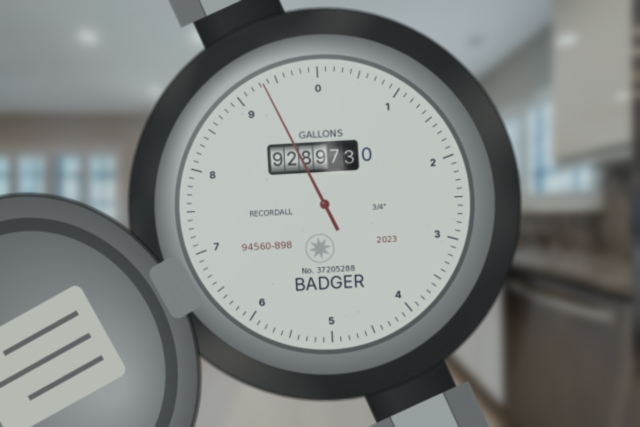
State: 9289729.3 gal
